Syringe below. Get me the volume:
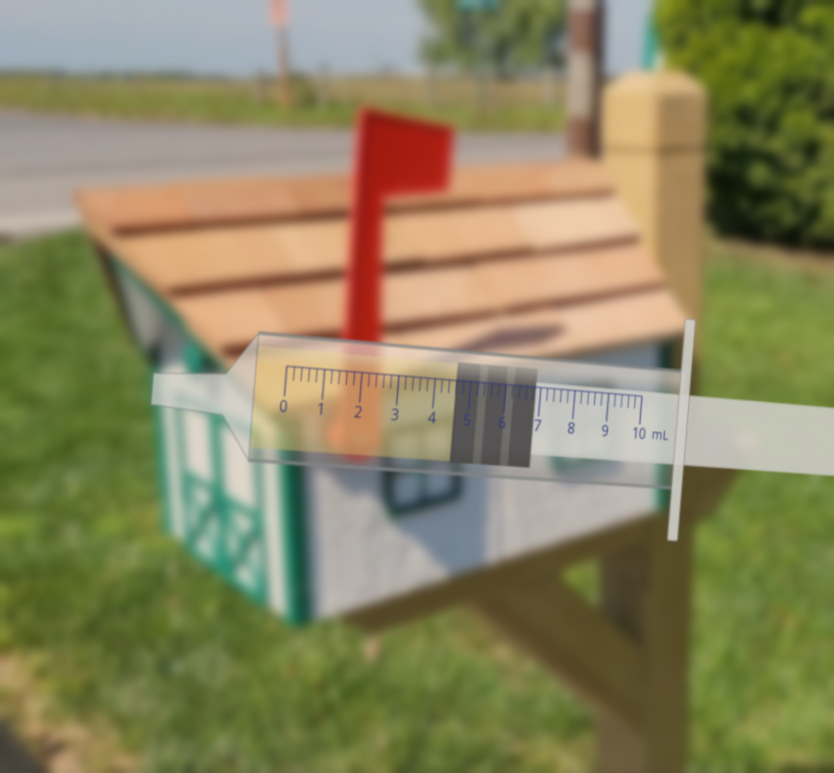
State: 4.6 mL
